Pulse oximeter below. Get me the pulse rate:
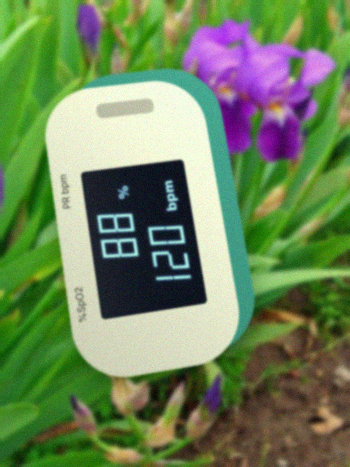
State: 120 bpm
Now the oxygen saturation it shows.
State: 88 %
